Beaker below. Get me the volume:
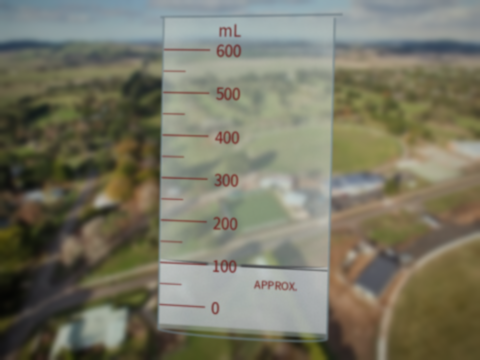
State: 100 mL
